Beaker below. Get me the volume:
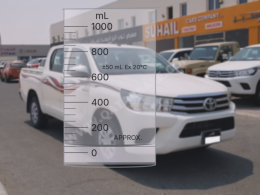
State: 50 mL
